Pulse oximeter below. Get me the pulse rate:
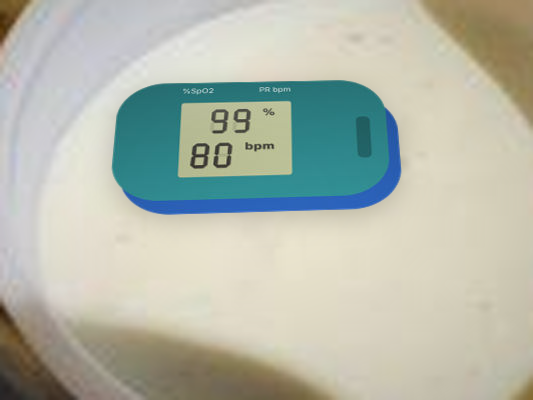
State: 80 bpm
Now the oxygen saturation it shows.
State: 99 %
